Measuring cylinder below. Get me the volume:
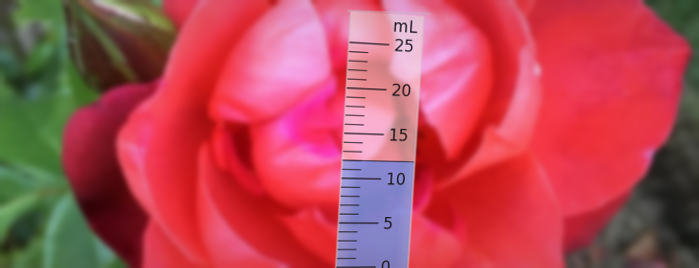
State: 12 mL
